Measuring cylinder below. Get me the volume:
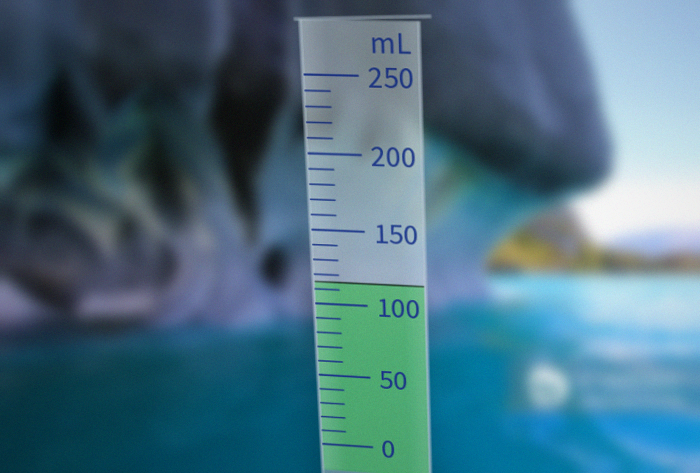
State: 115 mL
